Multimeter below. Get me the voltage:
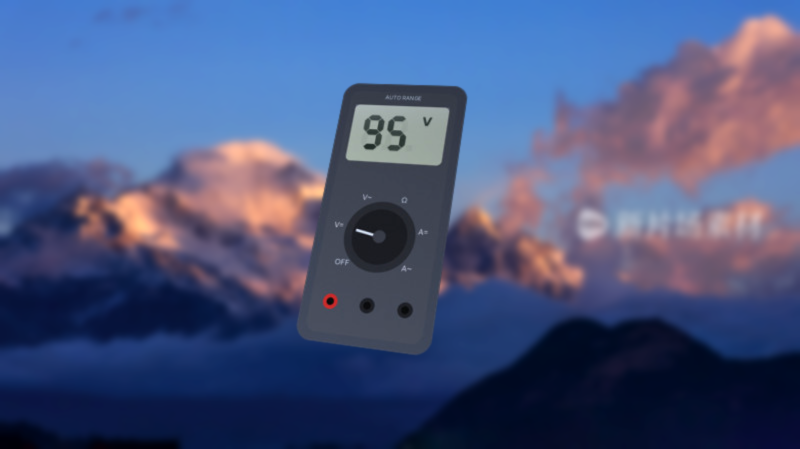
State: 95 V
